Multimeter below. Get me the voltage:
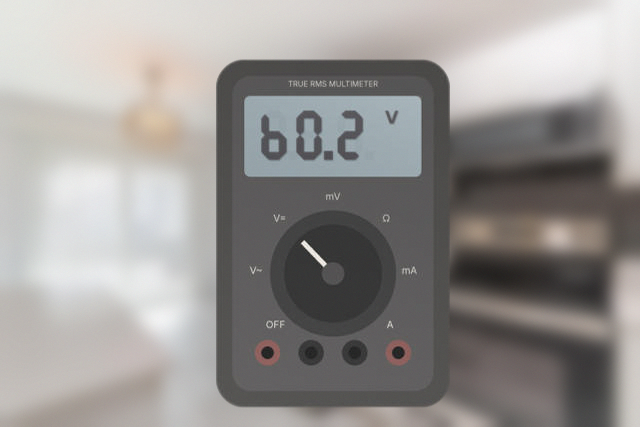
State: 60.2 V
